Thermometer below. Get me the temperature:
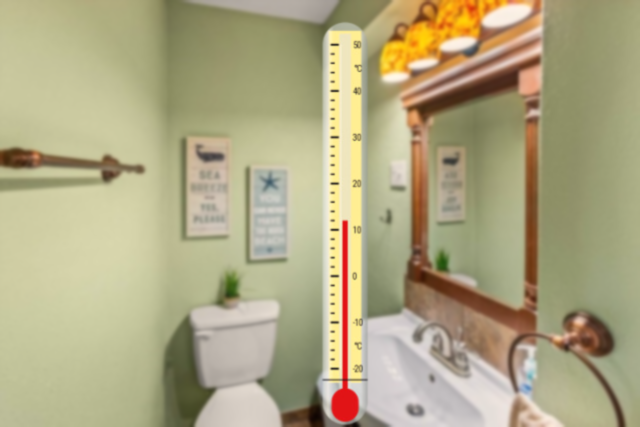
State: 12 °C
